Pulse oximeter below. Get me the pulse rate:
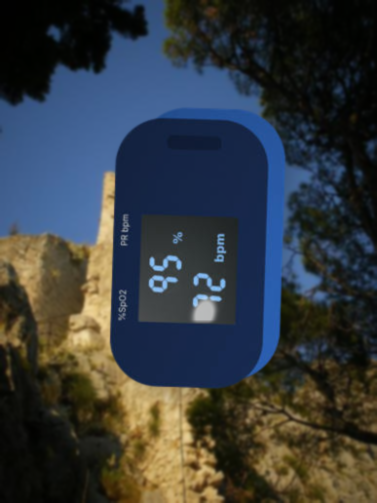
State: 72 bpm
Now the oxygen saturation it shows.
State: 95 %
